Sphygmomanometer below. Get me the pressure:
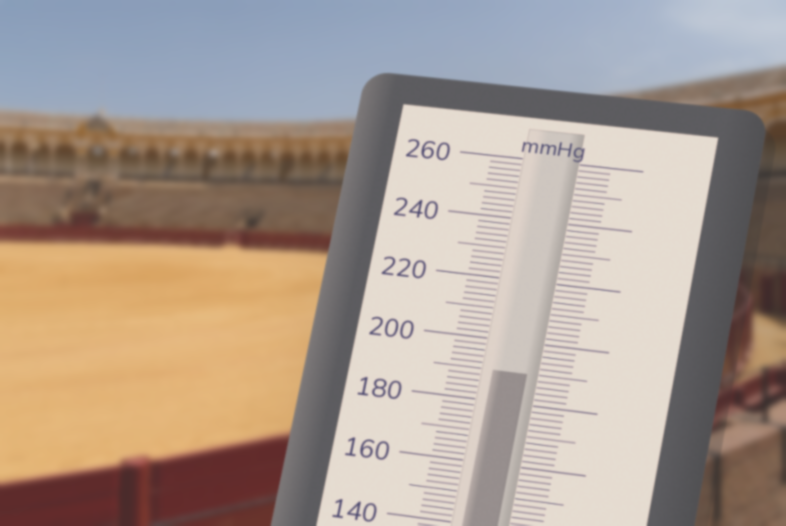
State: 190 mmHg
